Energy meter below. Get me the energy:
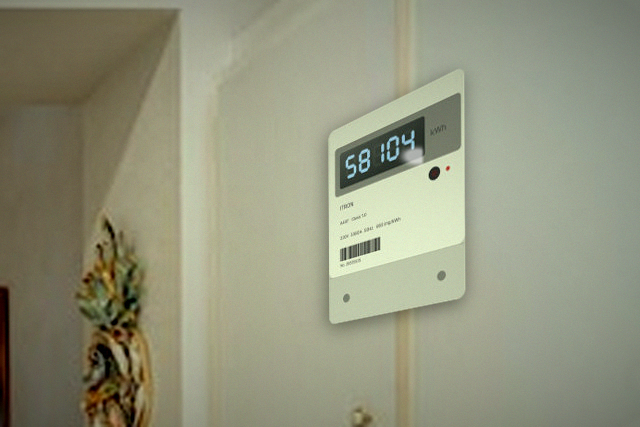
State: 58104 kWh
